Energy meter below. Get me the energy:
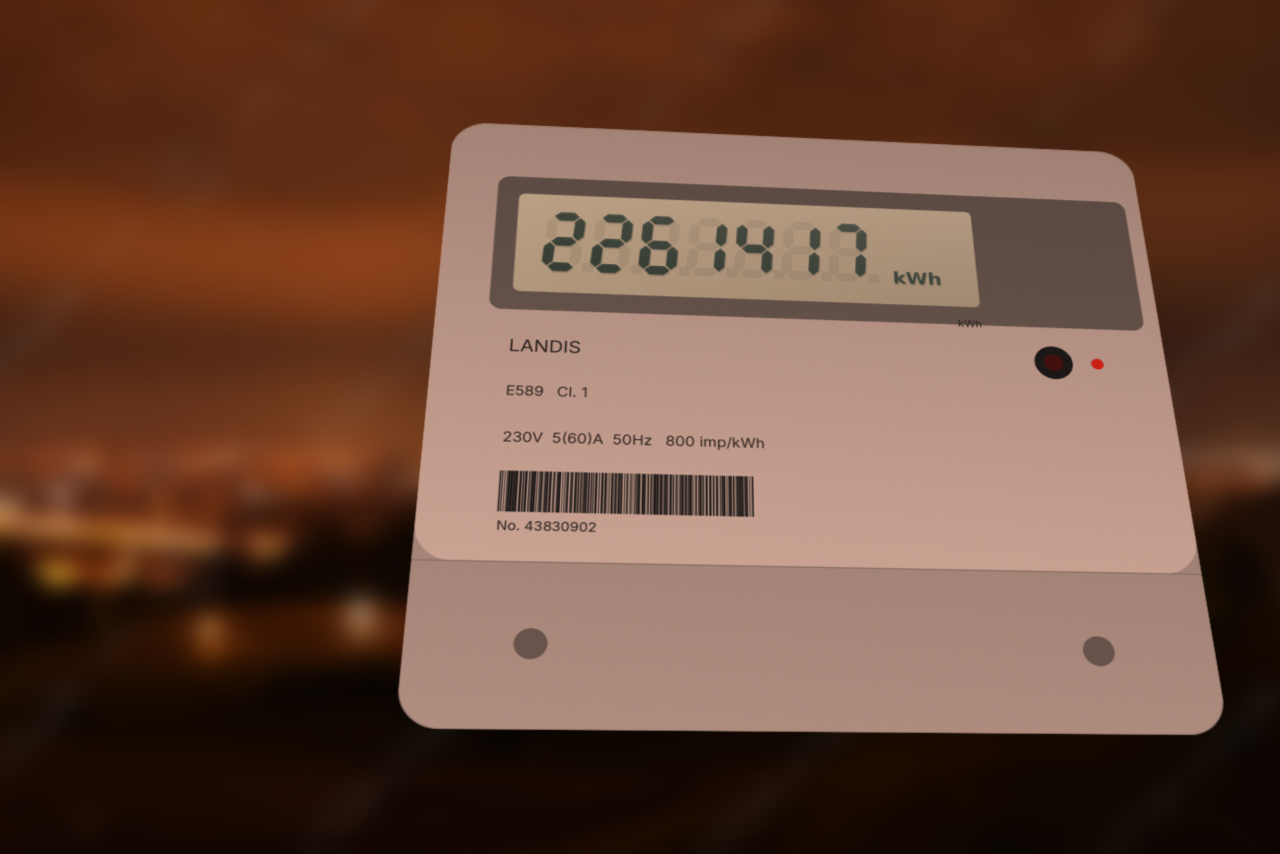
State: 2261417 kWh
